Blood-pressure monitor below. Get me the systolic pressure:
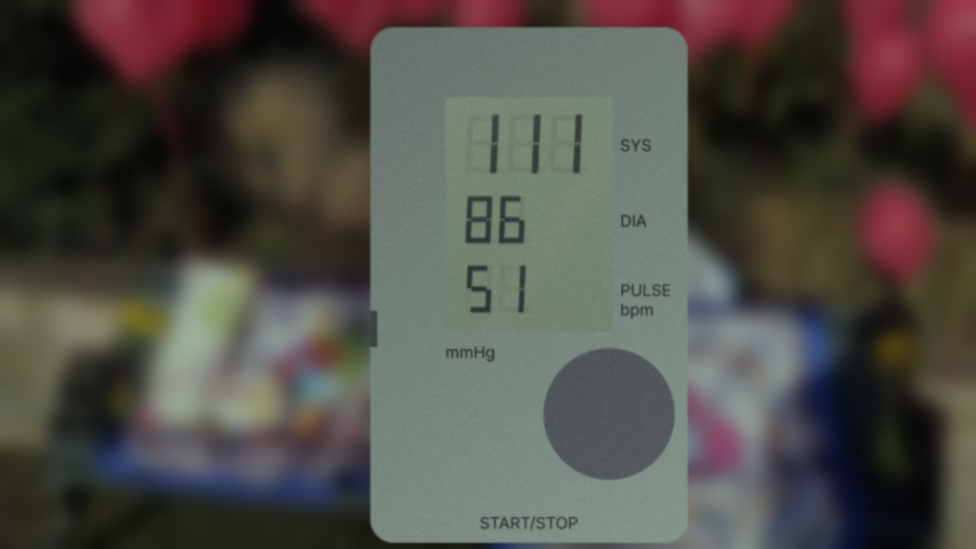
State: 111 mmHg
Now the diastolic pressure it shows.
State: 86 mmHg
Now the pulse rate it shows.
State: 51 bpm
